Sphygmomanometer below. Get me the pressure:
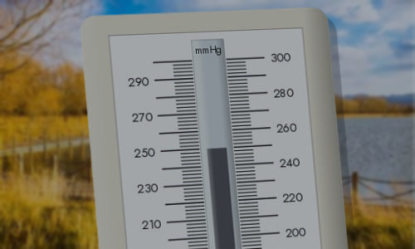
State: 250 mmHg
